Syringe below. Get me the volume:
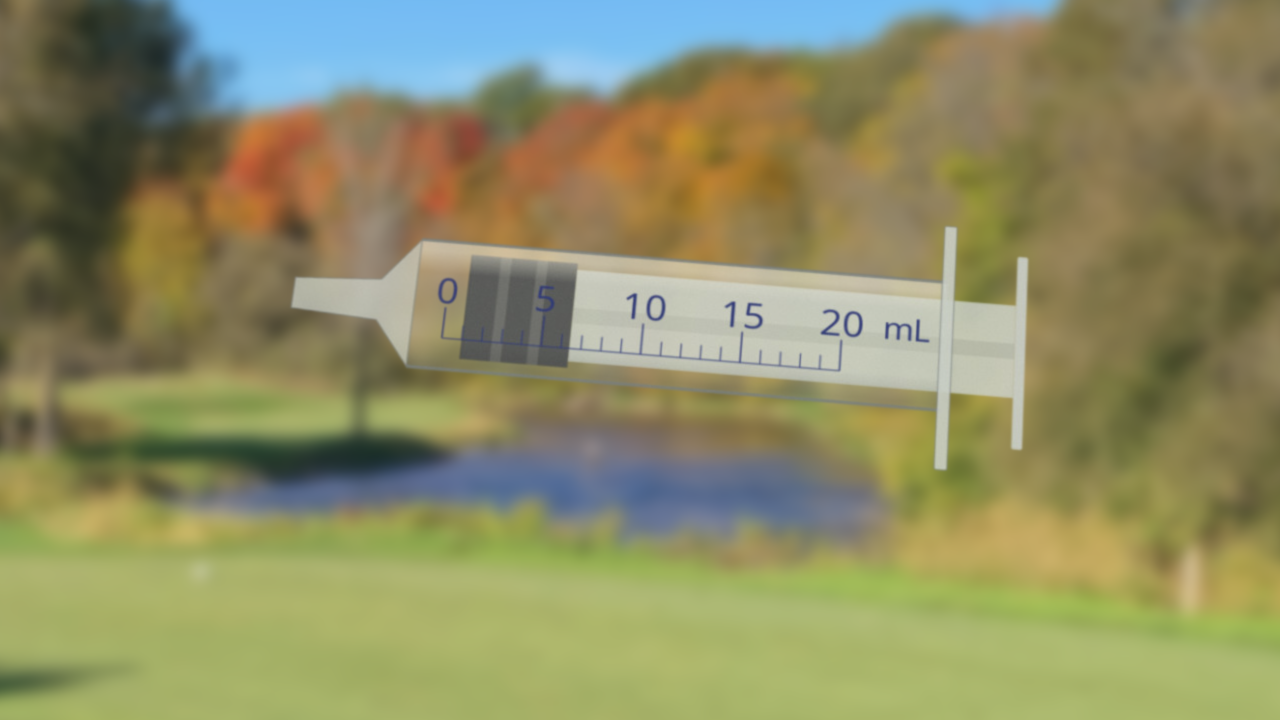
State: 1 mL
